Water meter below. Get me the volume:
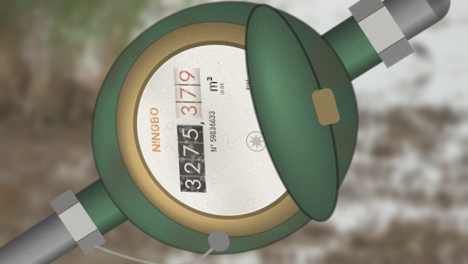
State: 3275.379 m³
